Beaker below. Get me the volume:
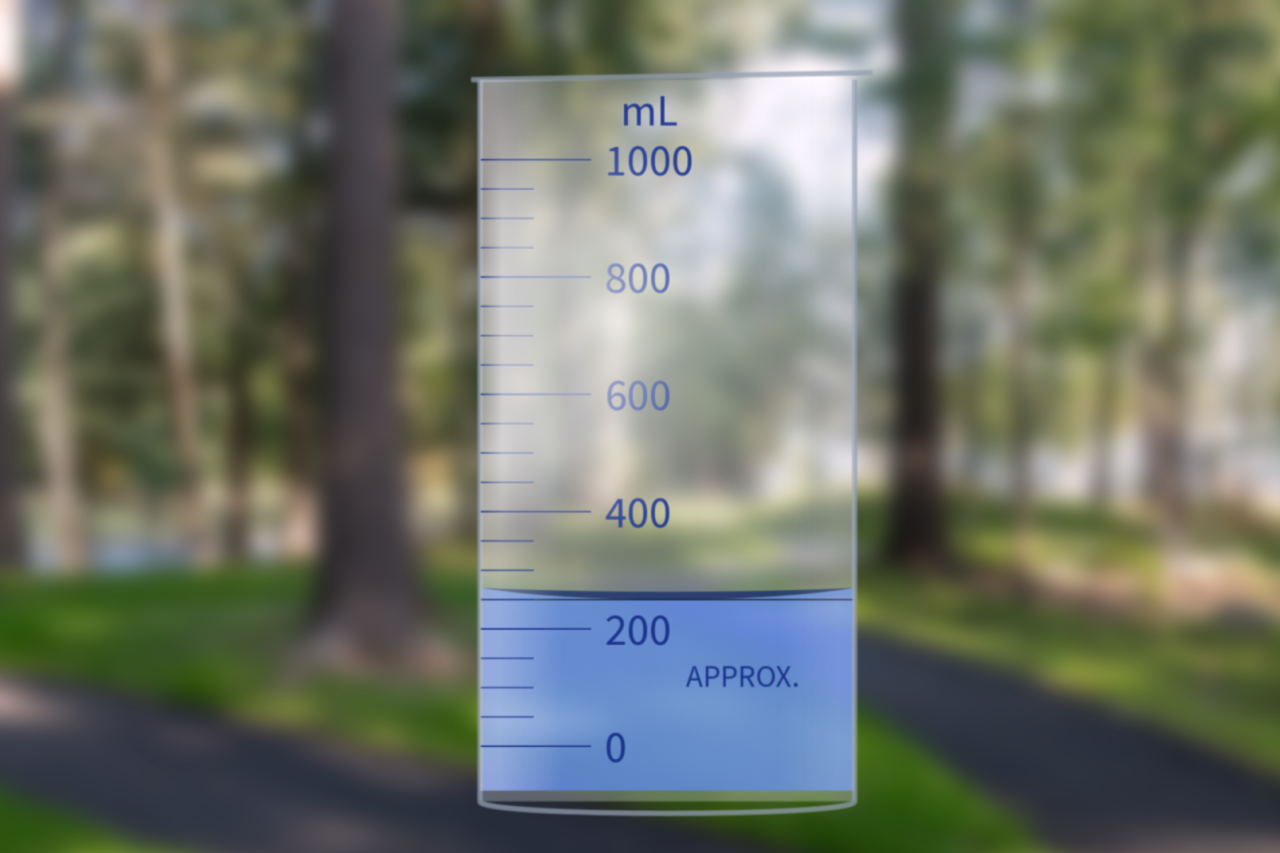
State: 250 mL
